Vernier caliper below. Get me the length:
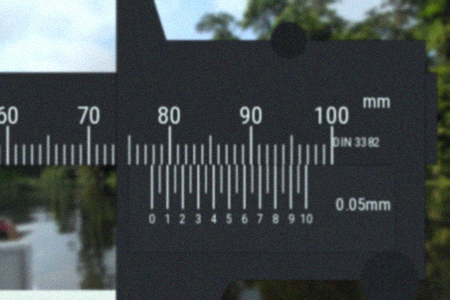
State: 77.8 mm
